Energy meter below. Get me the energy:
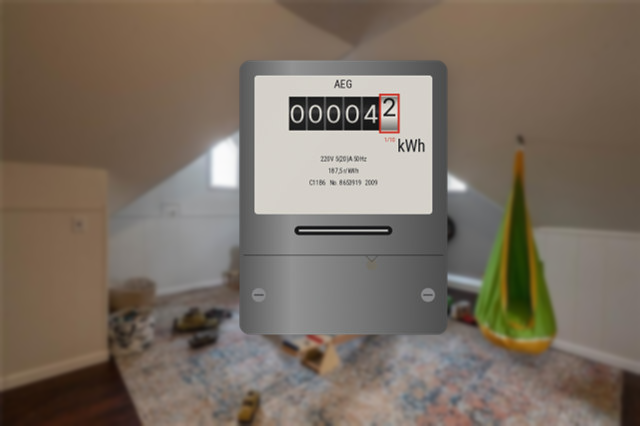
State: 4.2 kWh
